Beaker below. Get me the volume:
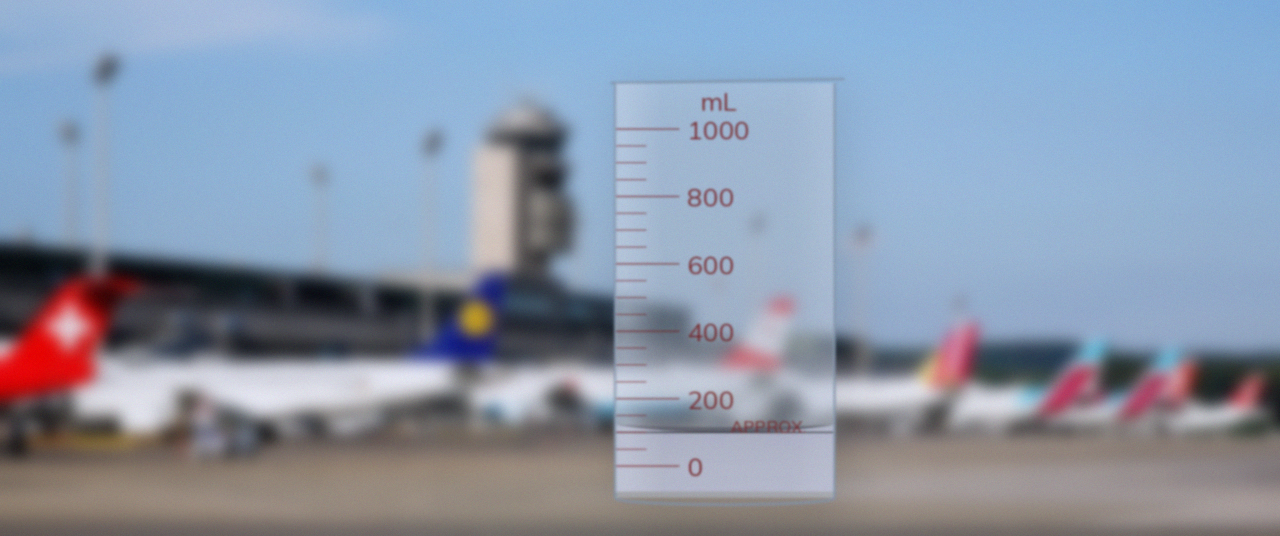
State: 100 mL
